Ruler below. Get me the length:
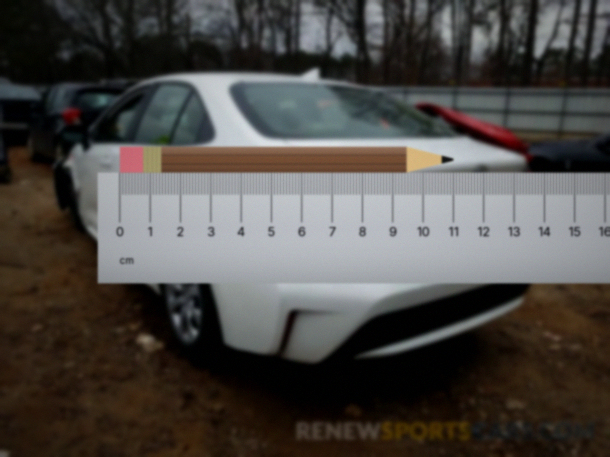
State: 11 cm
